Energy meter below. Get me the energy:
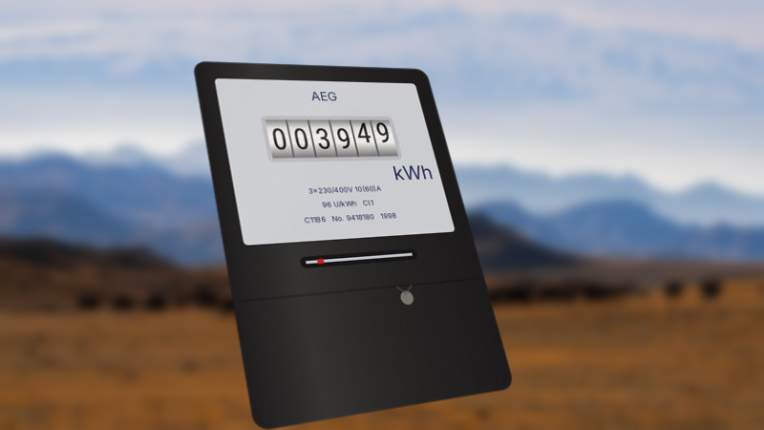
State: 3949 kWh
